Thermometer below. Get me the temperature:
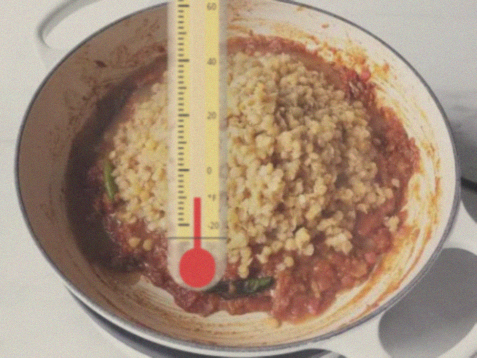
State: -10 °F
